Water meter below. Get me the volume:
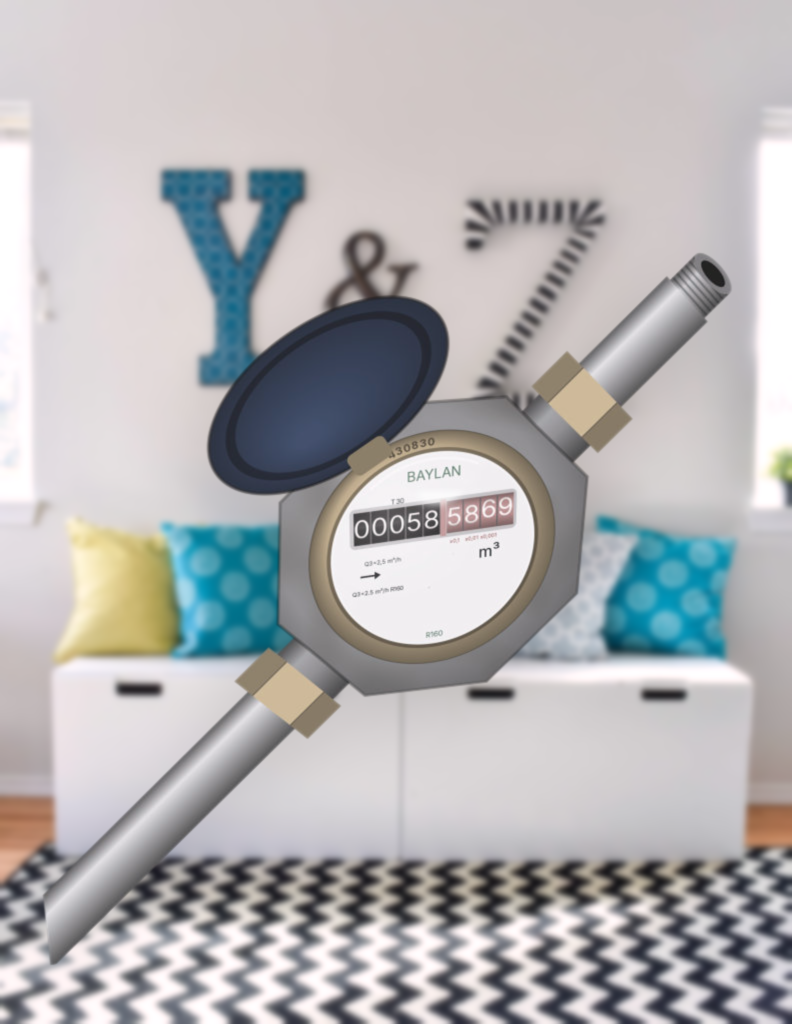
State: 58.5869 m³
